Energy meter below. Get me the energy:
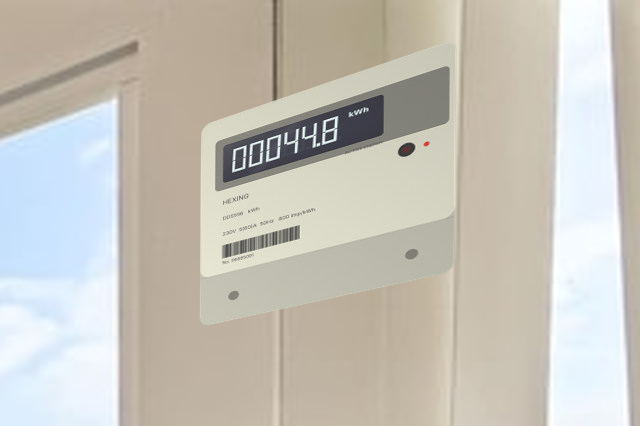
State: 44.8 kWh
